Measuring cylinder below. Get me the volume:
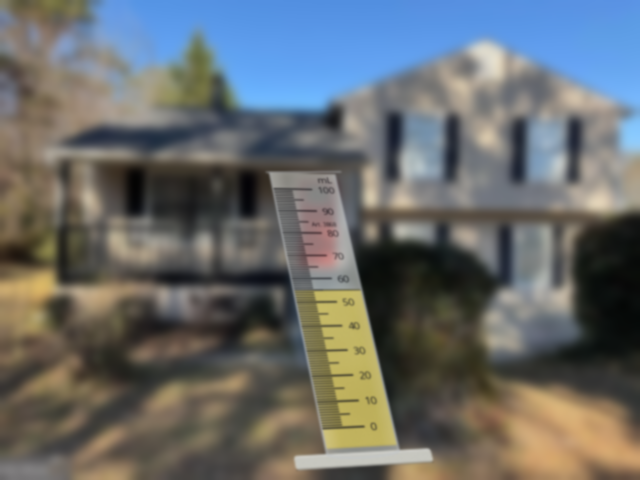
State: 55 mL
